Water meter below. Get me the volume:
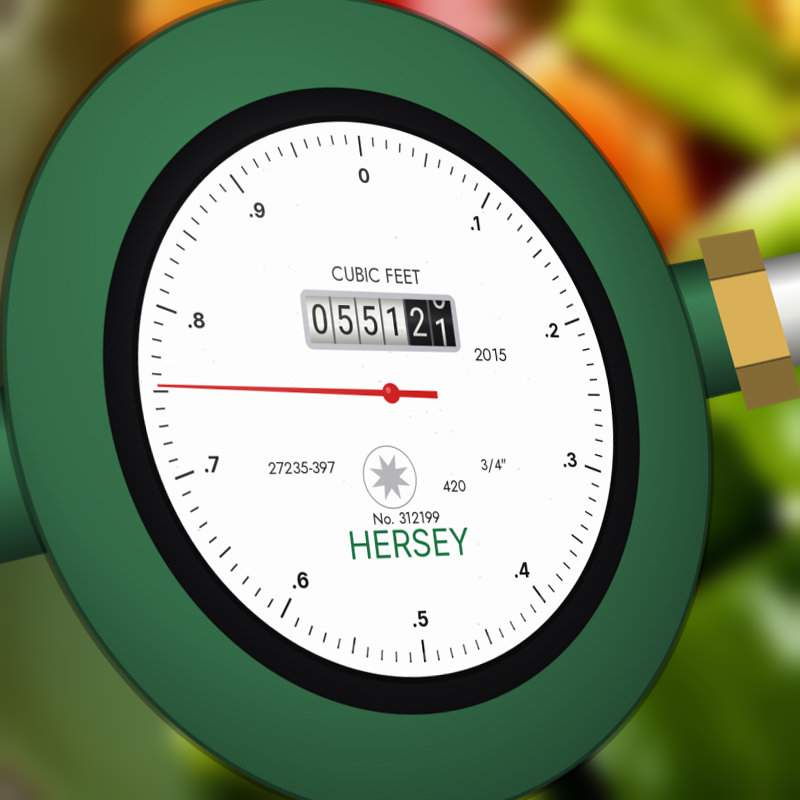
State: 55120.75 ft³
